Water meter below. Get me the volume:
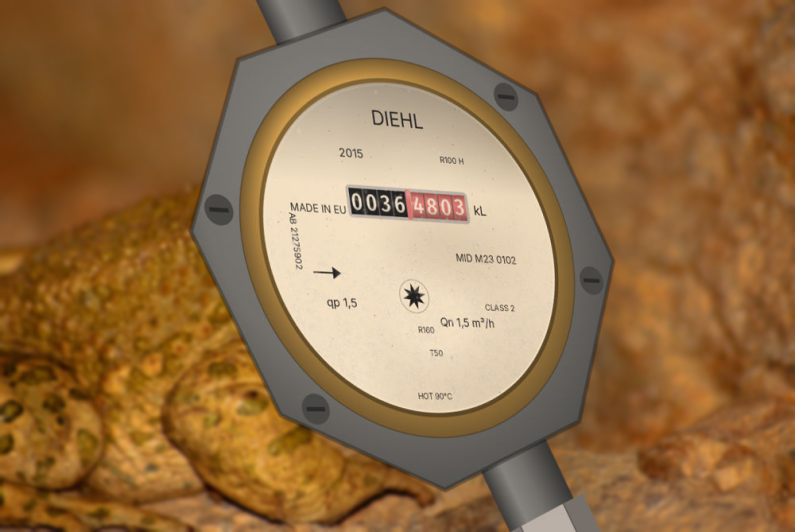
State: 36.4803 kL
